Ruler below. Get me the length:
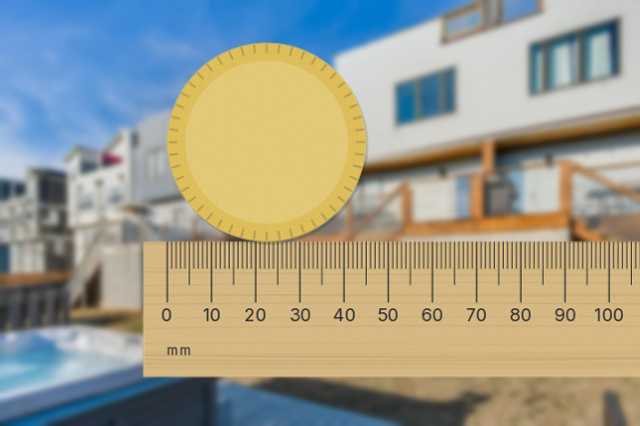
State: 45 mm
